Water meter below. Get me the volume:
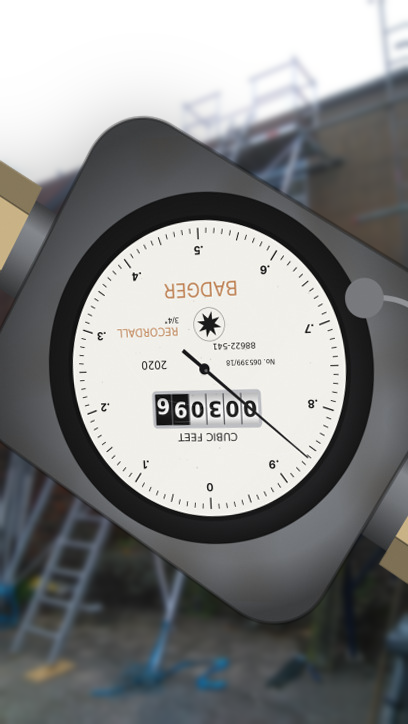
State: 3095.86 ft³
